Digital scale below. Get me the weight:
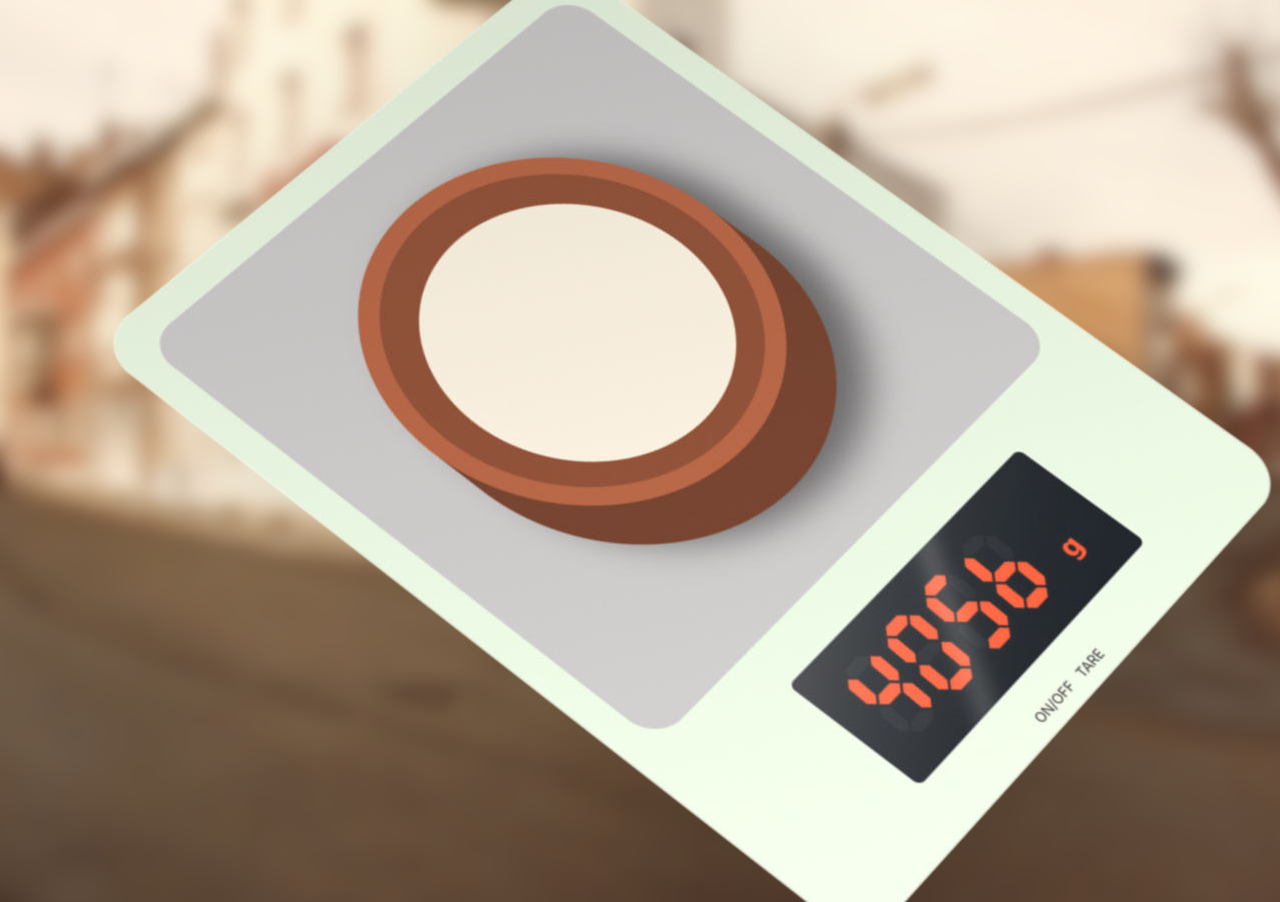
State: 4056 g
